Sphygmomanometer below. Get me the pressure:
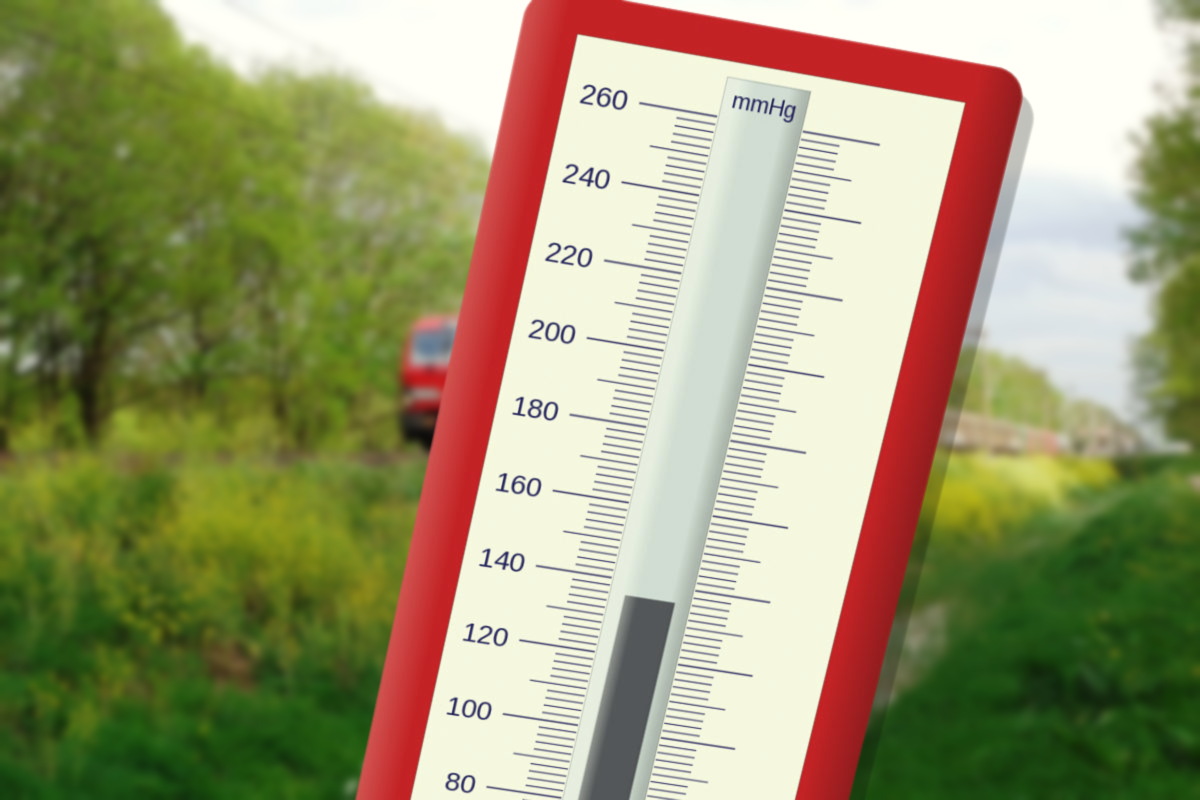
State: 136 mmHg
